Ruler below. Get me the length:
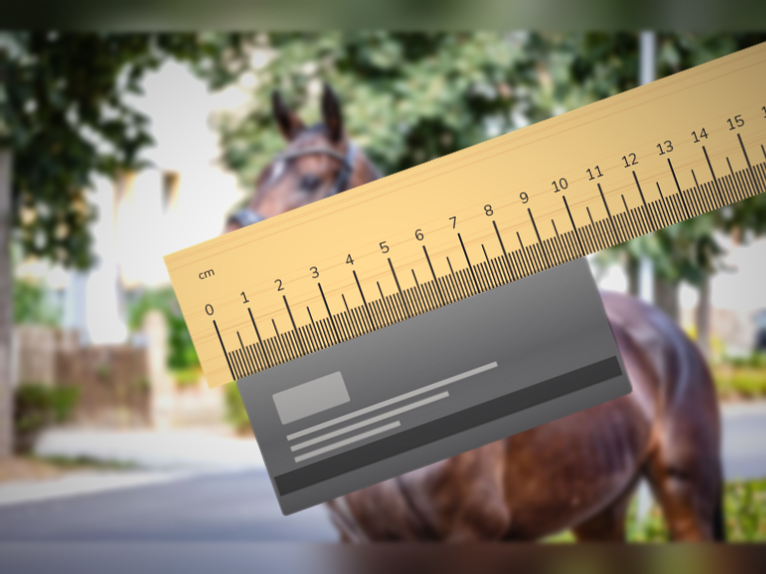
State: 10 cm
